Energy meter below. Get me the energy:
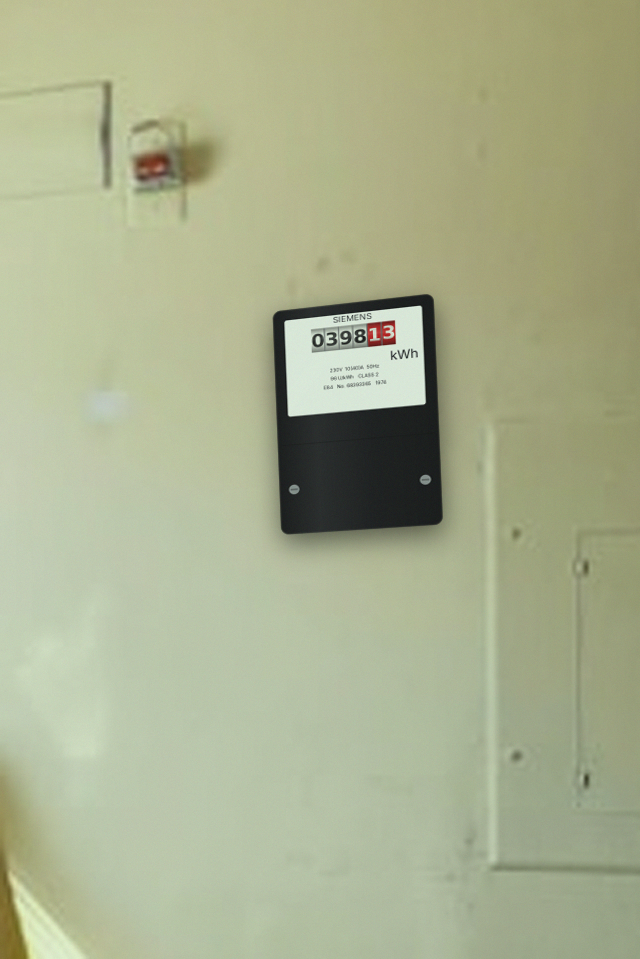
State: 398.13 kWh
